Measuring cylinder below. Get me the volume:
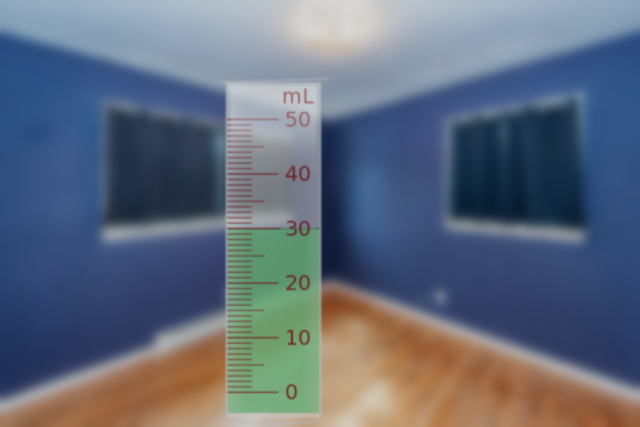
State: 30 mL
